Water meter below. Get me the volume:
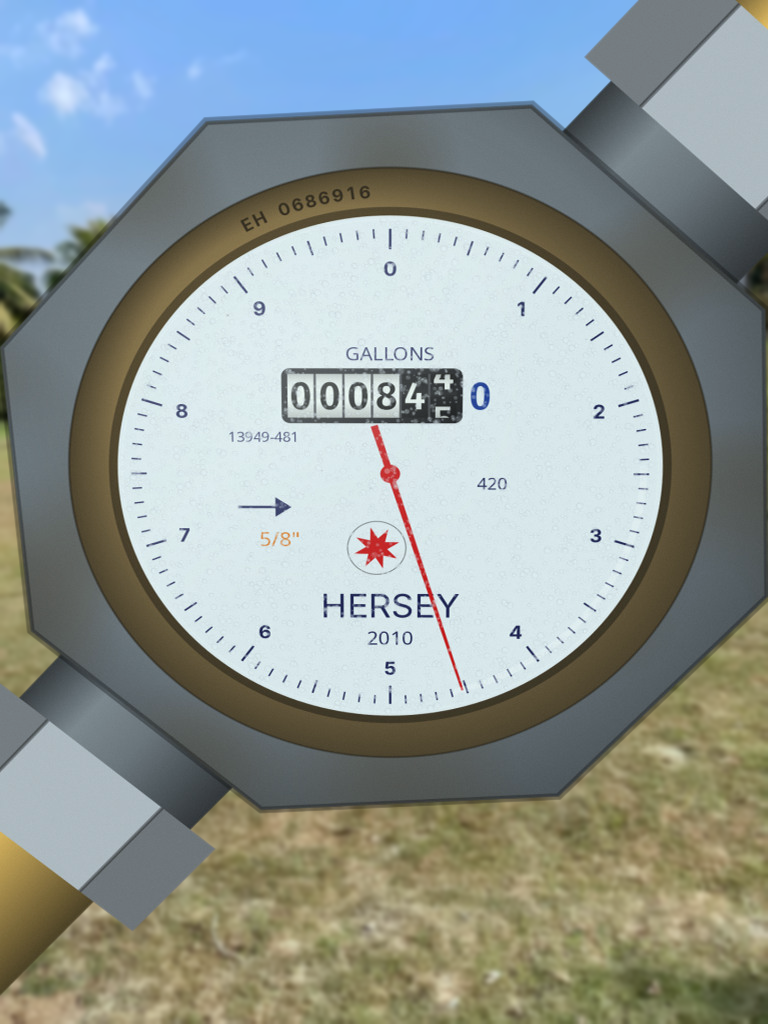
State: 8444.5 gal
